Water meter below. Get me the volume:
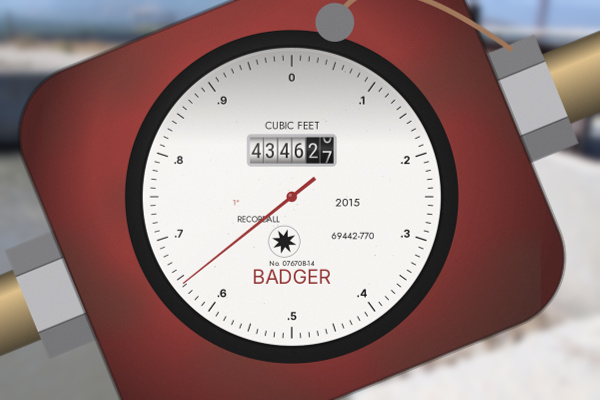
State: 434626.64 ft³
